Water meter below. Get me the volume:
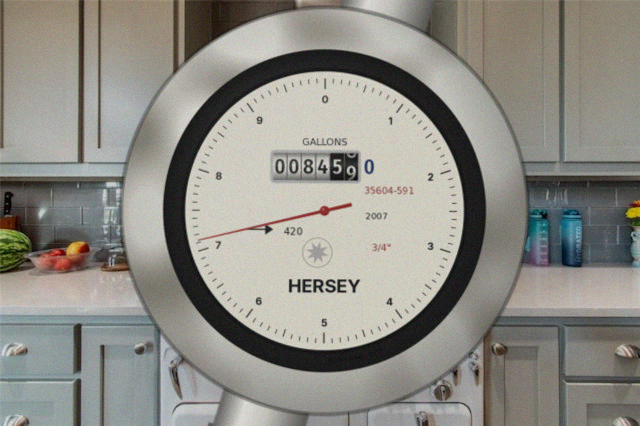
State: 84587.1 gal
